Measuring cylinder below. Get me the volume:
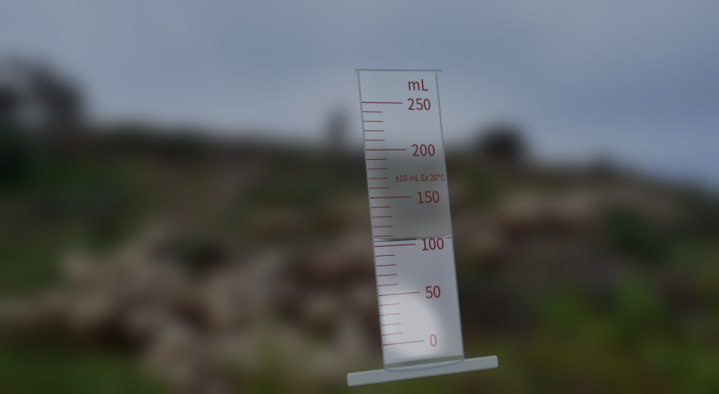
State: 105 mL
